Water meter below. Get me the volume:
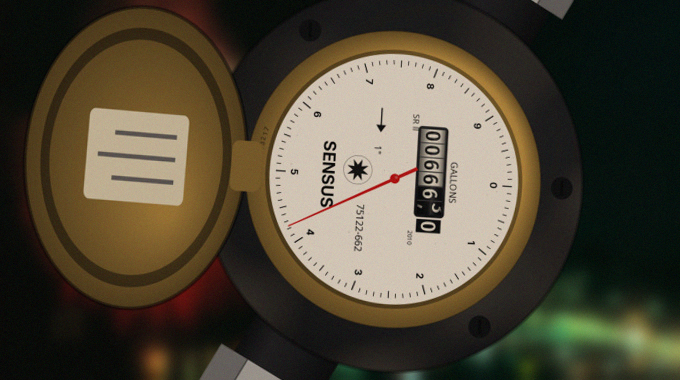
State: 66634.2 gal
